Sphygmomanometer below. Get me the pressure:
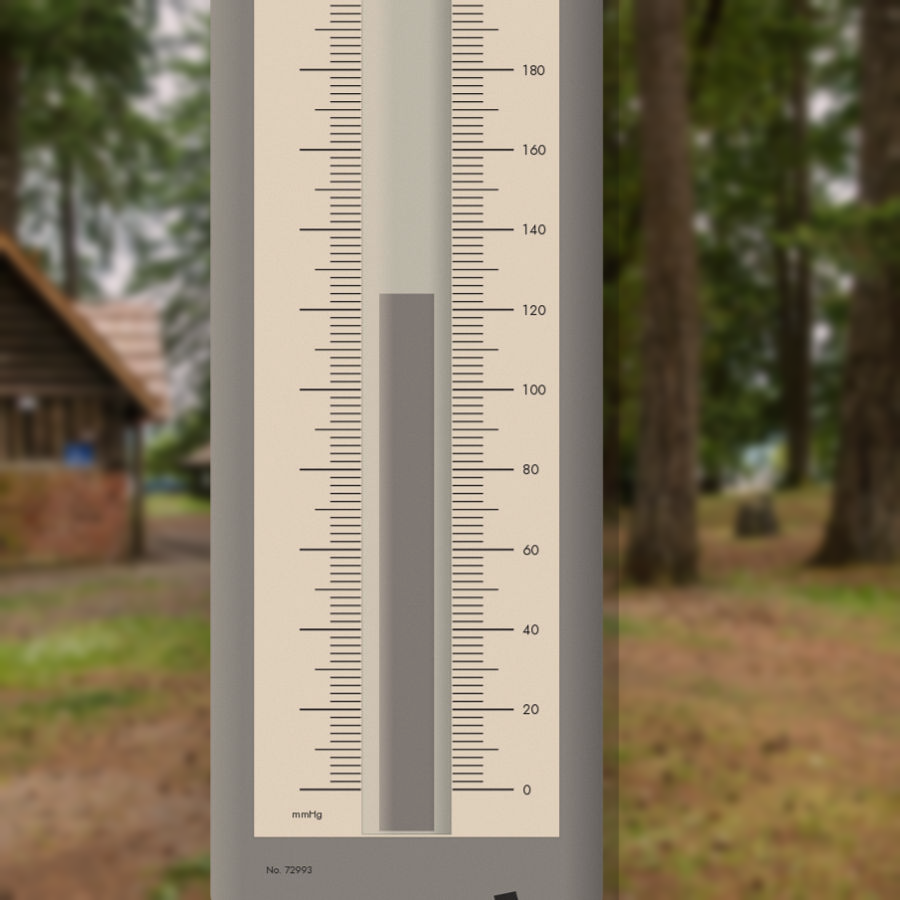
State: 124 mmHg
